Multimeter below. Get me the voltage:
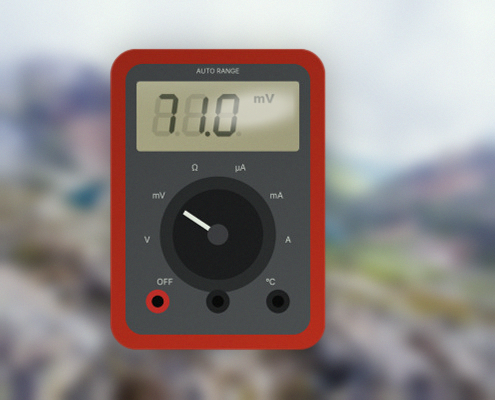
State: 71.0 mV
